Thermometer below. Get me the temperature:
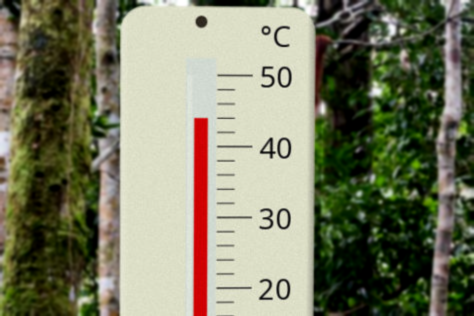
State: 44 °C
